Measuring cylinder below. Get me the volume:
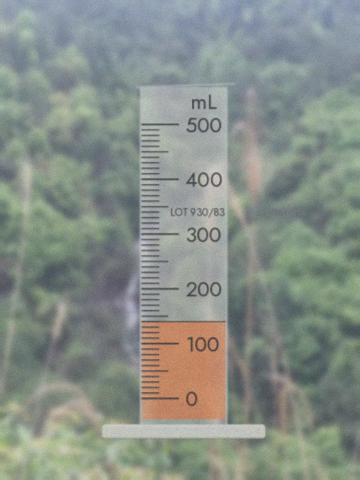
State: 140 mL
